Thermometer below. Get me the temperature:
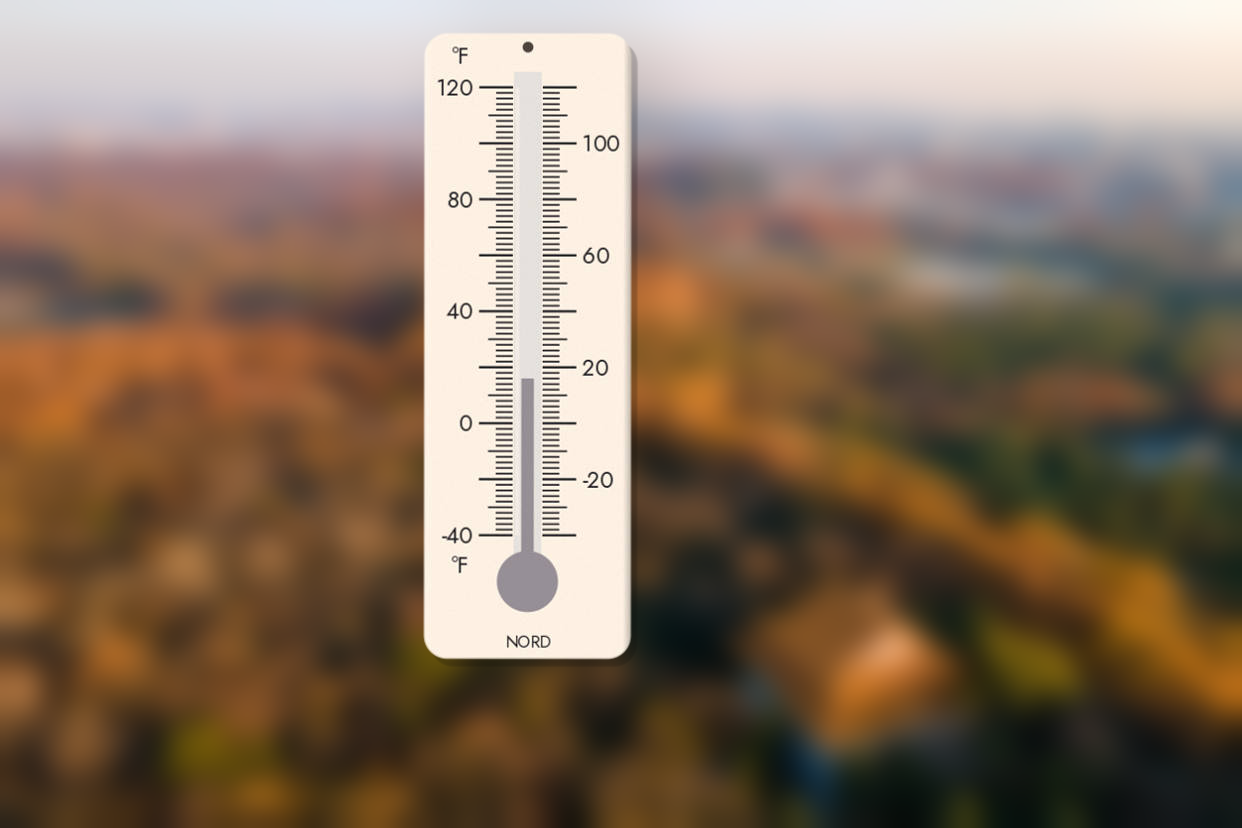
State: 16 °F
